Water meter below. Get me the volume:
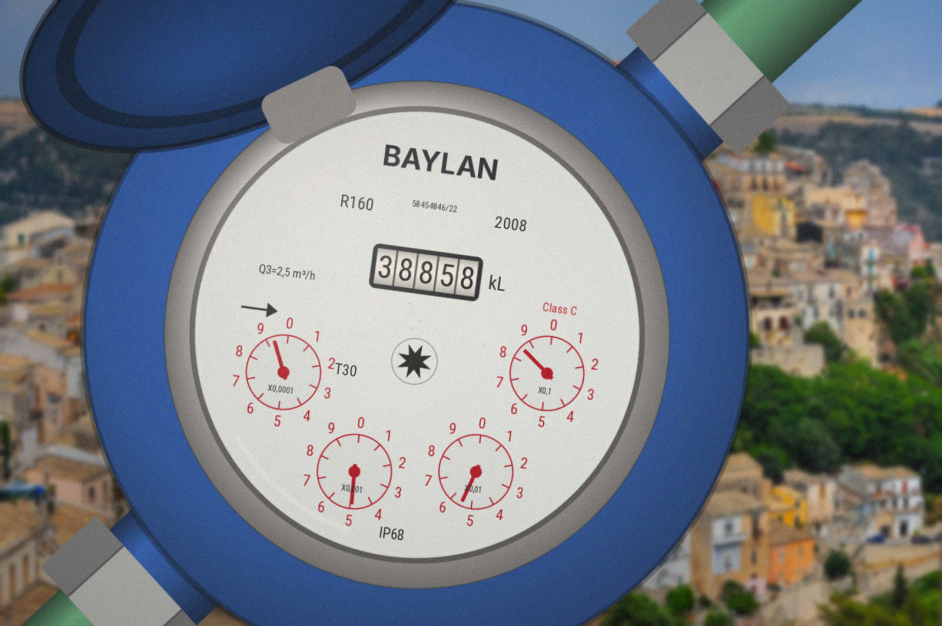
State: 38858.8549 kL
